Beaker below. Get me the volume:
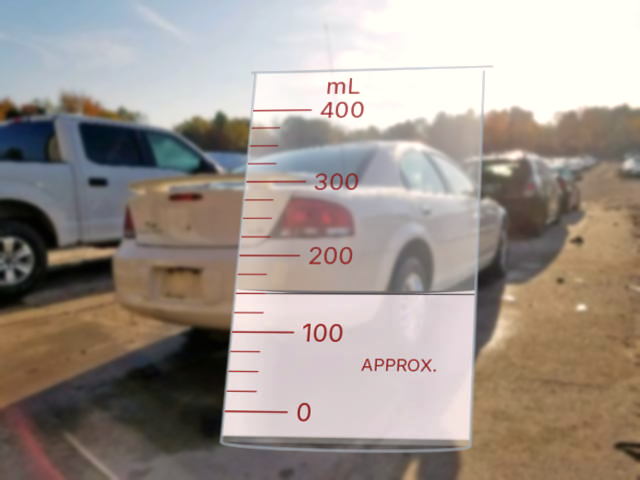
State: 150 mL
